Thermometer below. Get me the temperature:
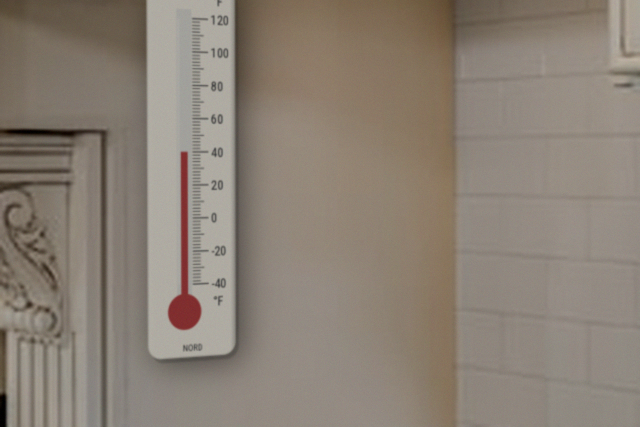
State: 40 °F
